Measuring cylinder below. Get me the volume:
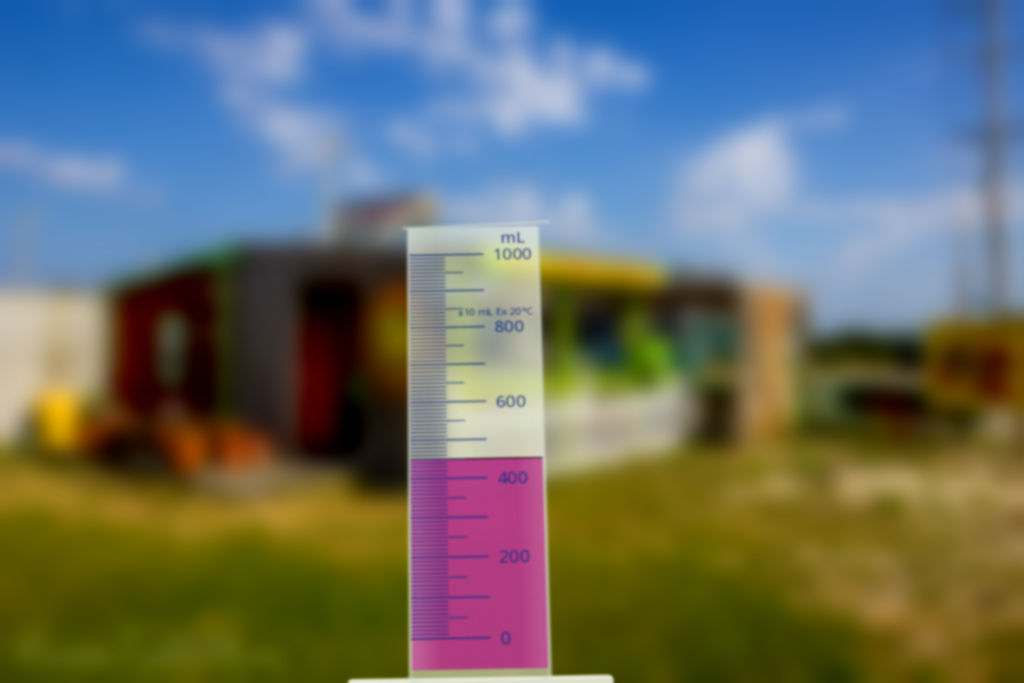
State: 450 mL
